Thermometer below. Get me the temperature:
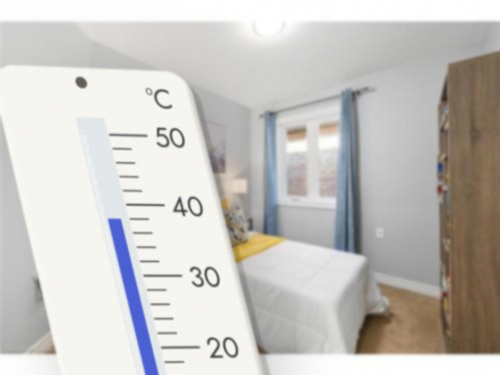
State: 38 °C
